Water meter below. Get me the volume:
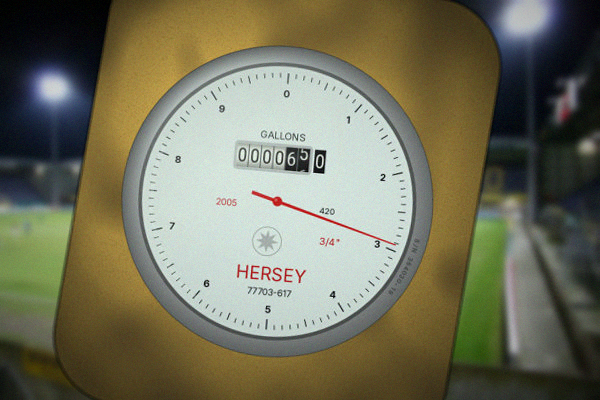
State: 652.9 gal
